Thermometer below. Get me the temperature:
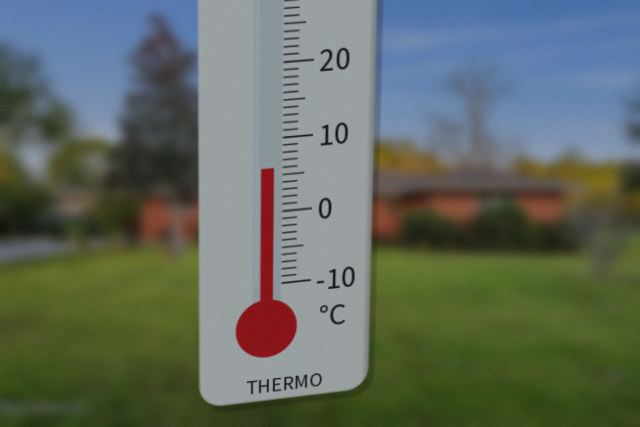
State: 6 °C
